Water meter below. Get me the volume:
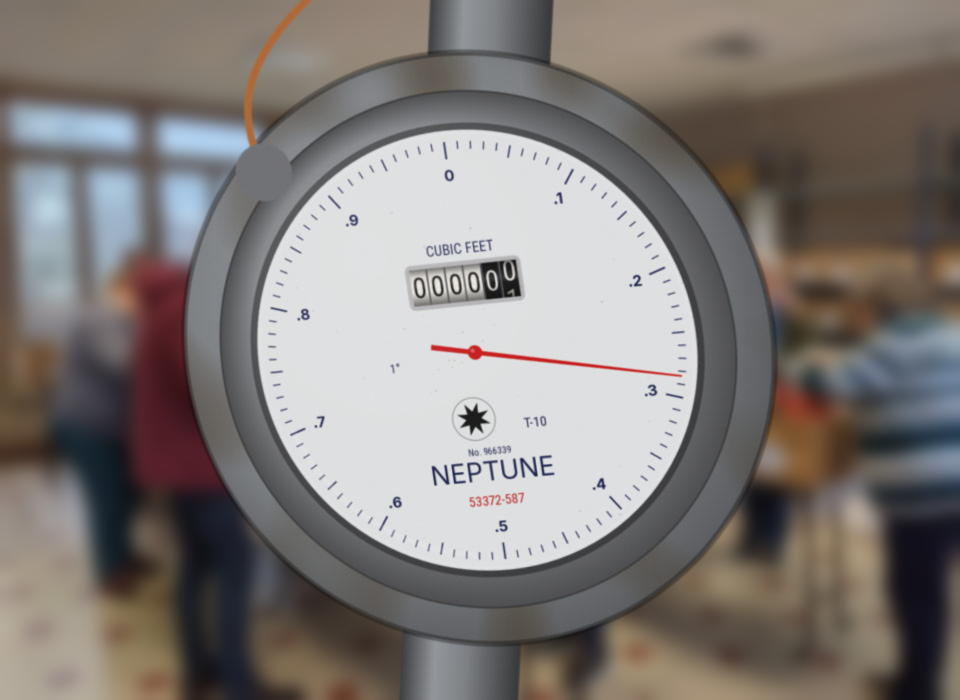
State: 0.28 ft³
